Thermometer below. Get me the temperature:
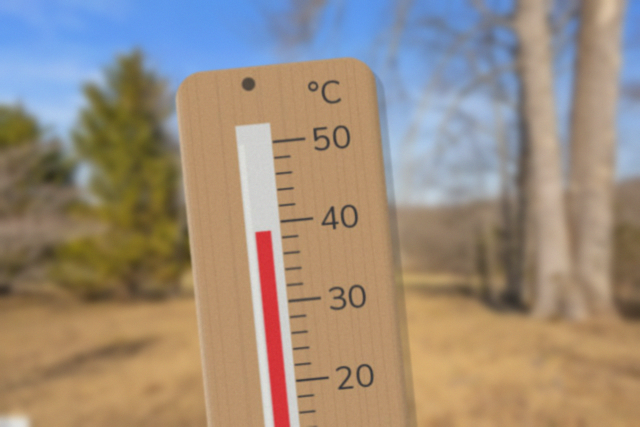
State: 39 °C
